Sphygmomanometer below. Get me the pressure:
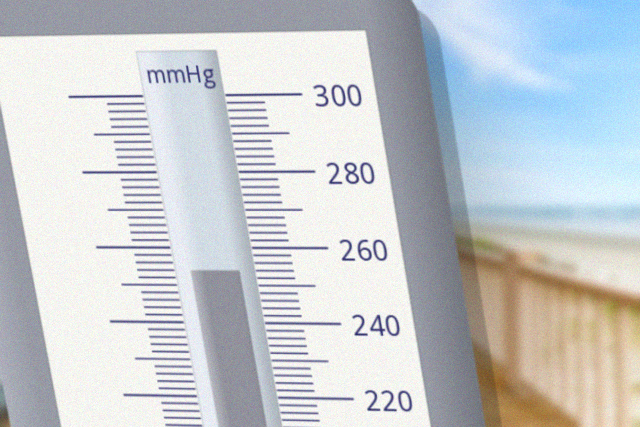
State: 254 mmHg
